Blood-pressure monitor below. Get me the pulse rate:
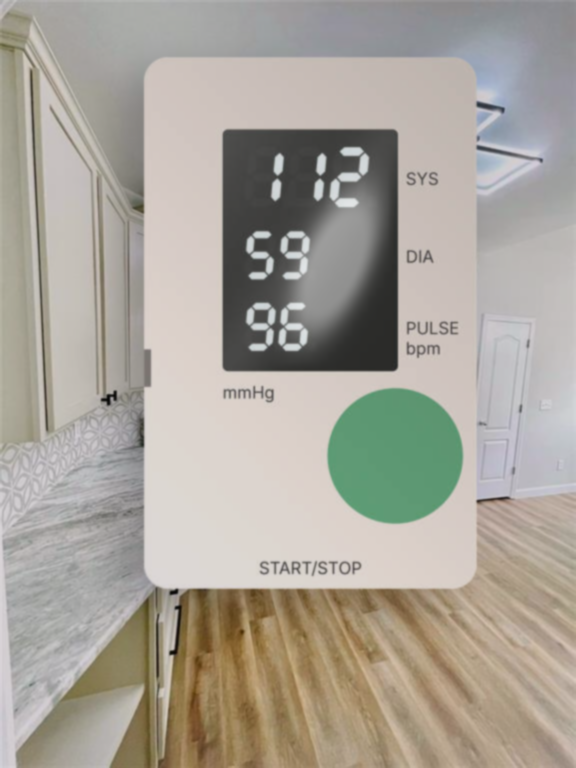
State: 96 bpm
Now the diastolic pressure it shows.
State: 59 mmHg
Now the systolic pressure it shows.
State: 112 mmHg
